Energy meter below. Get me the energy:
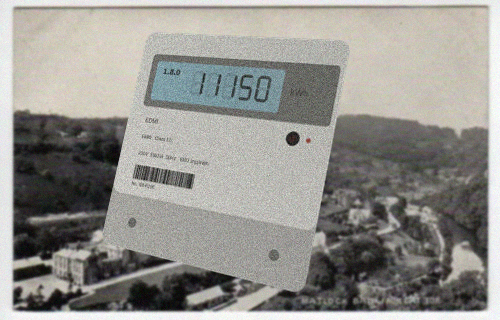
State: 11150 kWh
